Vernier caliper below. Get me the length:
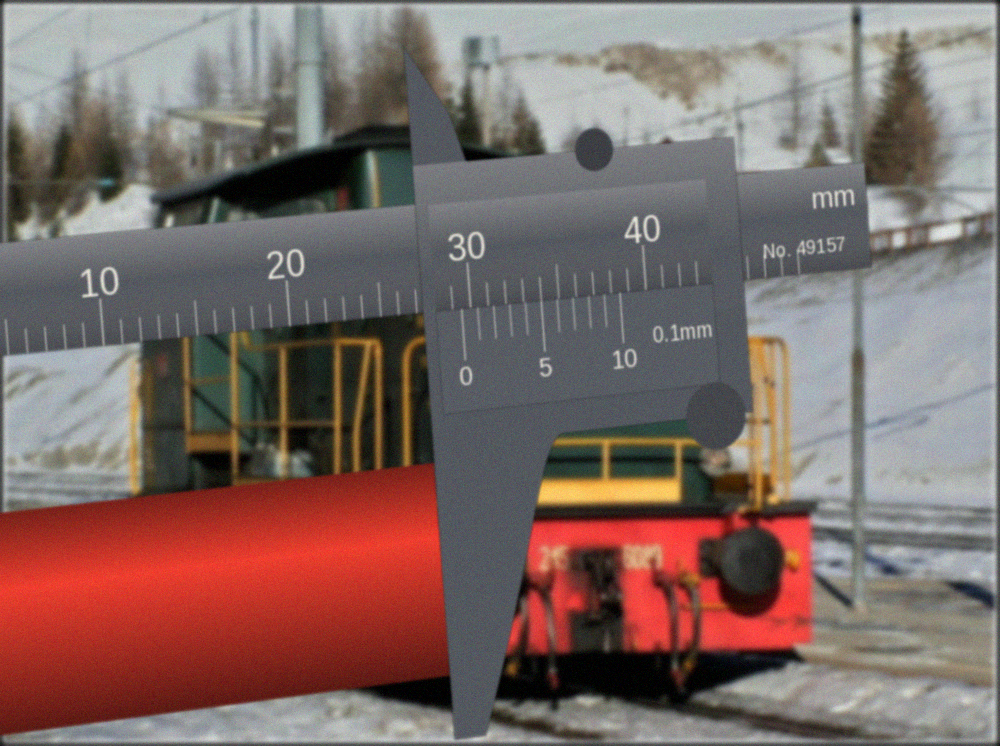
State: 29.5 mm
